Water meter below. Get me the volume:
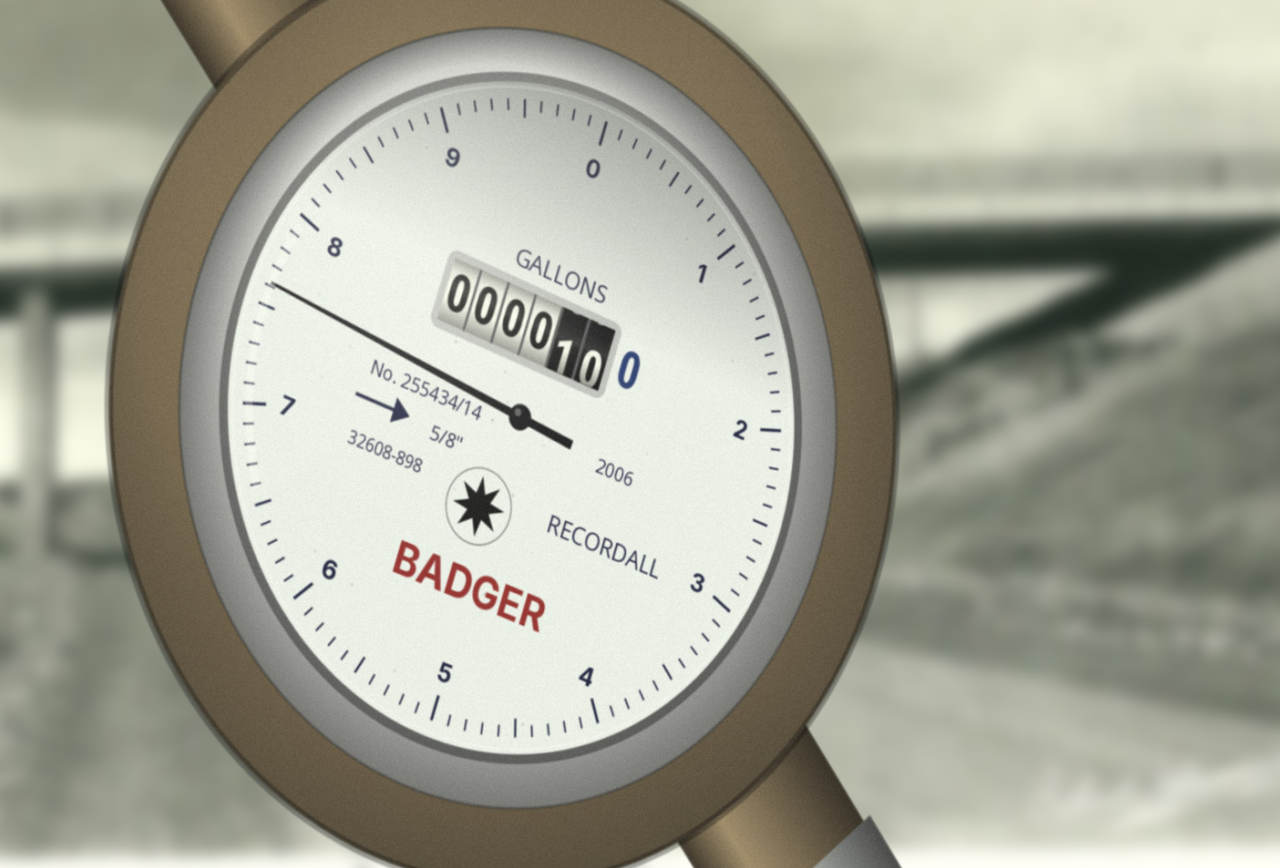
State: 97.6 gal
